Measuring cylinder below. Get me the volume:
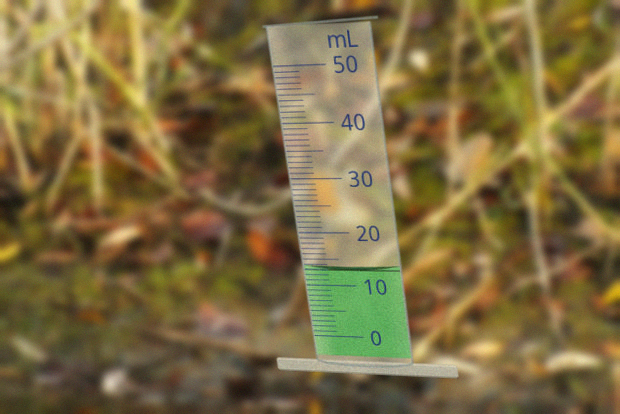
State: 13 mL
